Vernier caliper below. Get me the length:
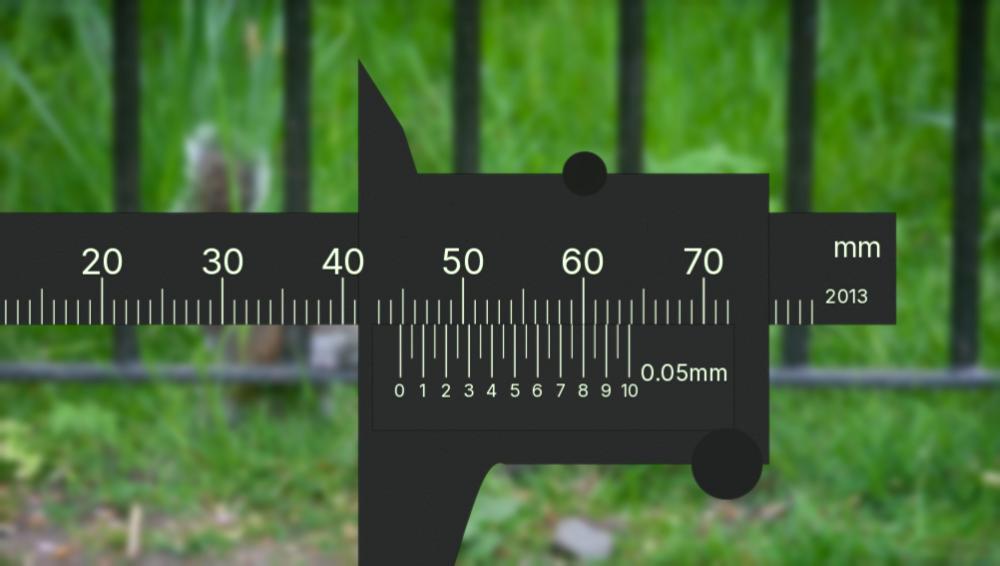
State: 44.8 mm
